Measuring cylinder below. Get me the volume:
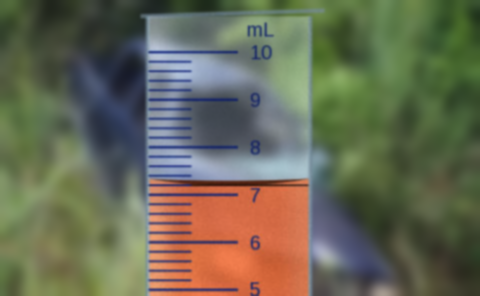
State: 7.2 mL
